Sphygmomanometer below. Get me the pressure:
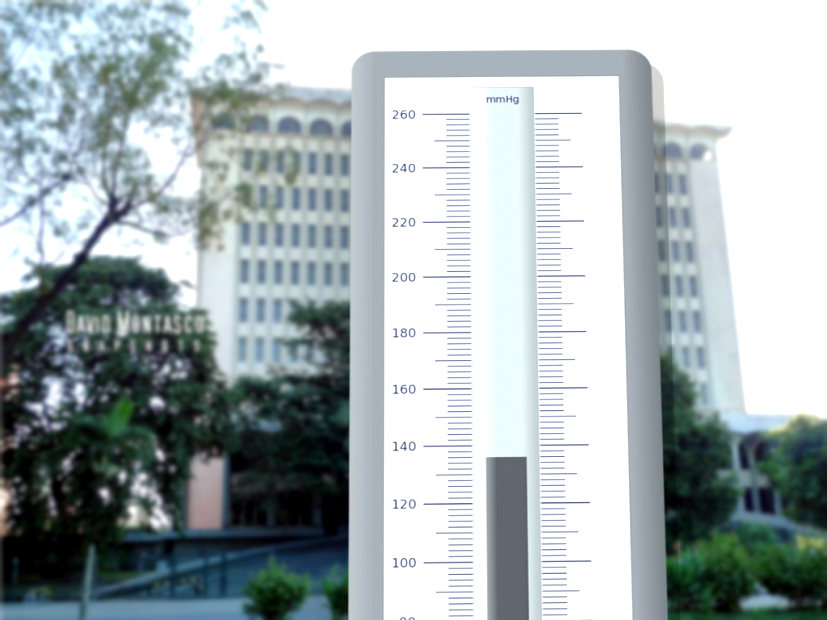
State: 136 mmHg
